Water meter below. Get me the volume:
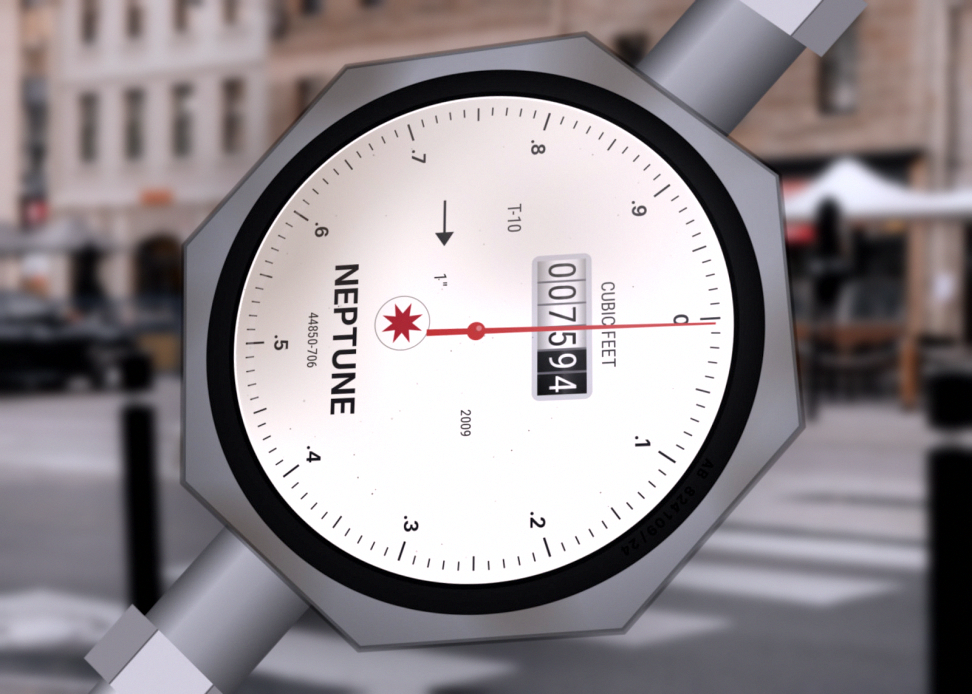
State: 7594.00 ft³
